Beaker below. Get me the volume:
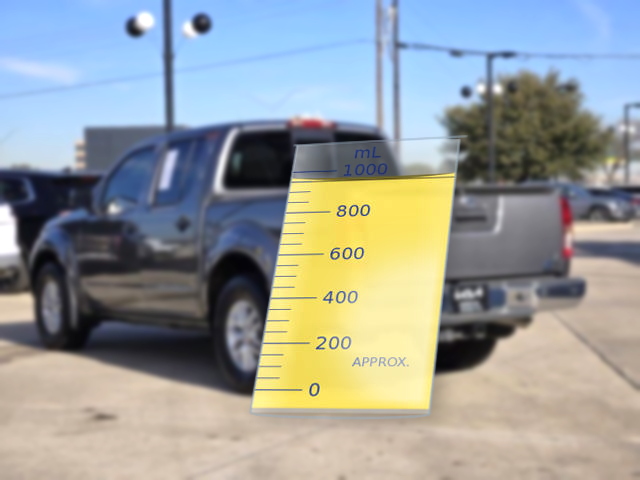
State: 950 mL
